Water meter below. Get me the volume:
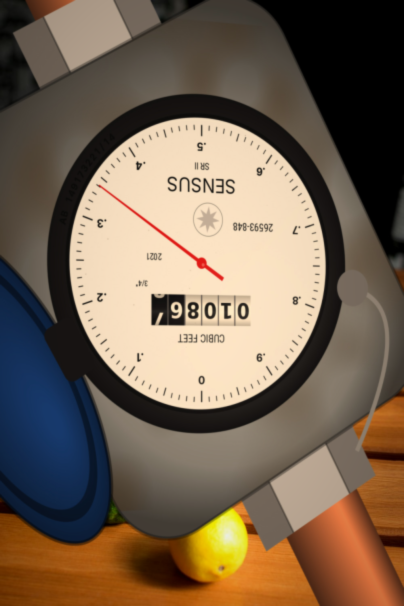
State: 10867.34 ft³
